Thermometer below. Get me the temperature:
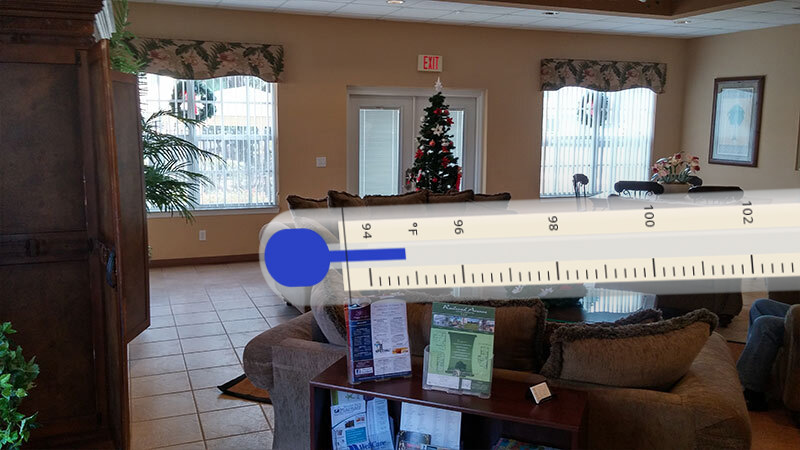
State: 94.8 °F
